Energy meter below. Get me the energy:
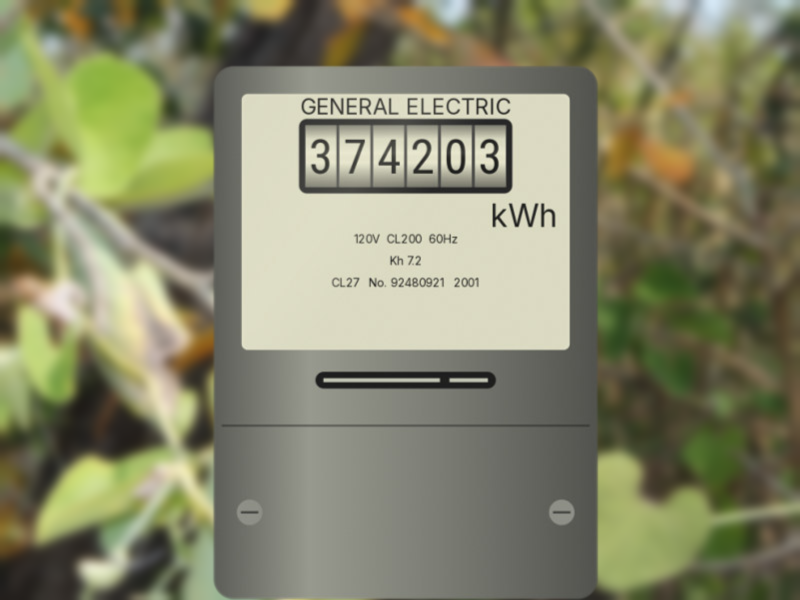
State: 374203 kWh
